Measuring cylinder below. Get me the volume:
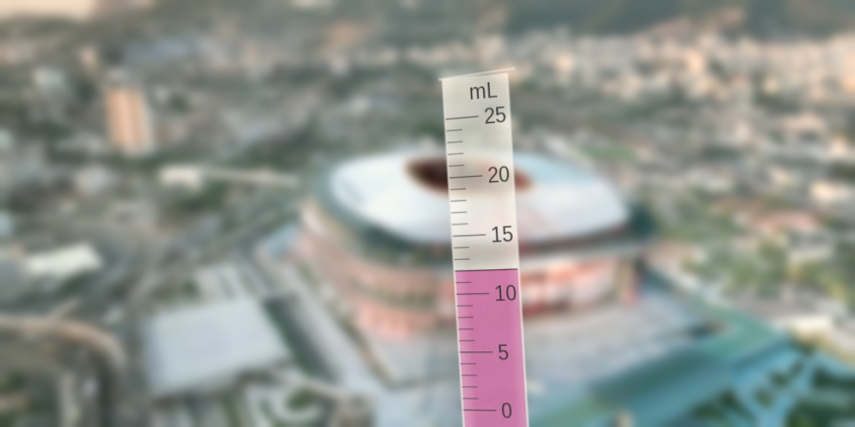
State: 12 mL
